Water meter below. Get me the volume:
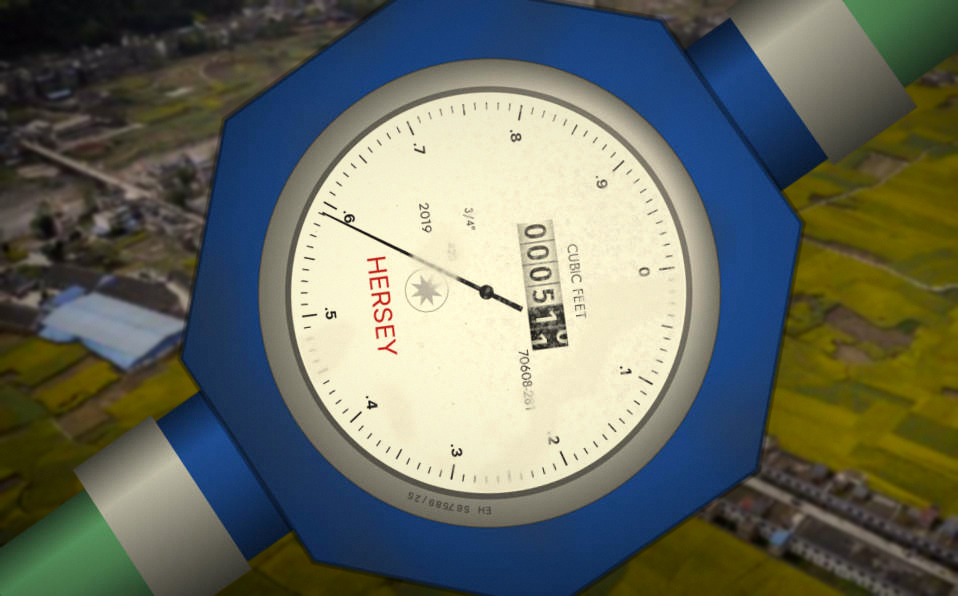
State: 510.59 ft³
